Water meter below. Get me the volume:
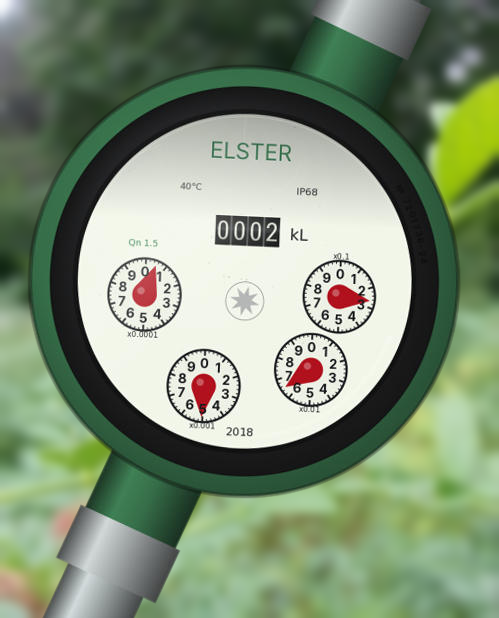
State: 2.2650 kL
